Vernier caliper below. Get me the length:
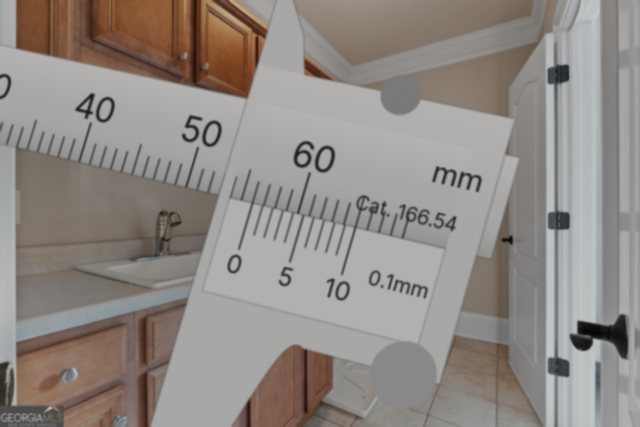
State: 56.0 mm
